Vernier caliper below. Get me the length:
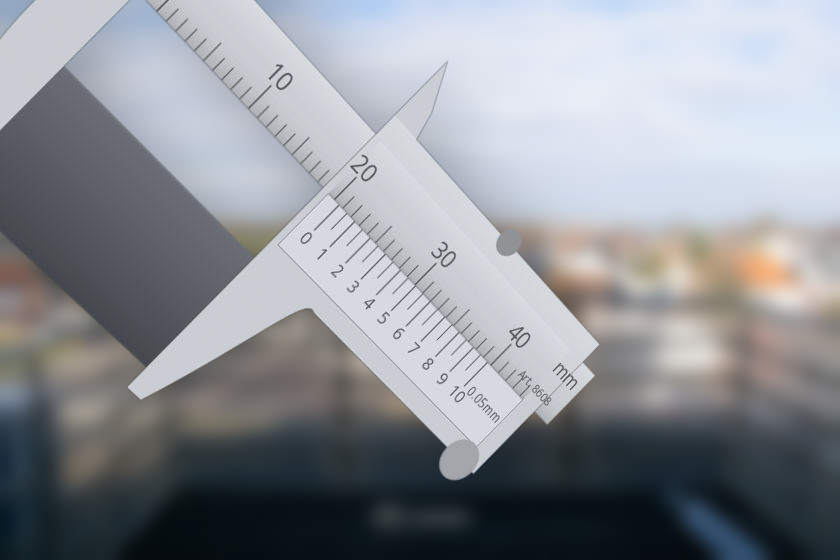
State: 20.6 mm
